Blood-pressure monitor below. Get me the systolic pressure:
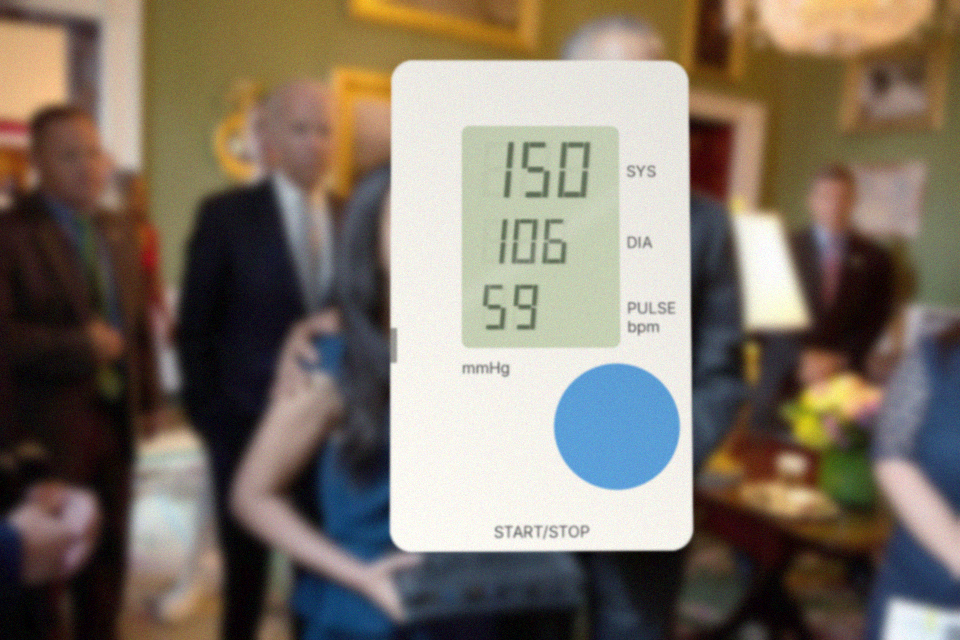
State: 150 mmHg
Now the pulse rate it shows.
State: 59 bpm
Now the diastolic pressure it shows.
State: 106 mmHg
